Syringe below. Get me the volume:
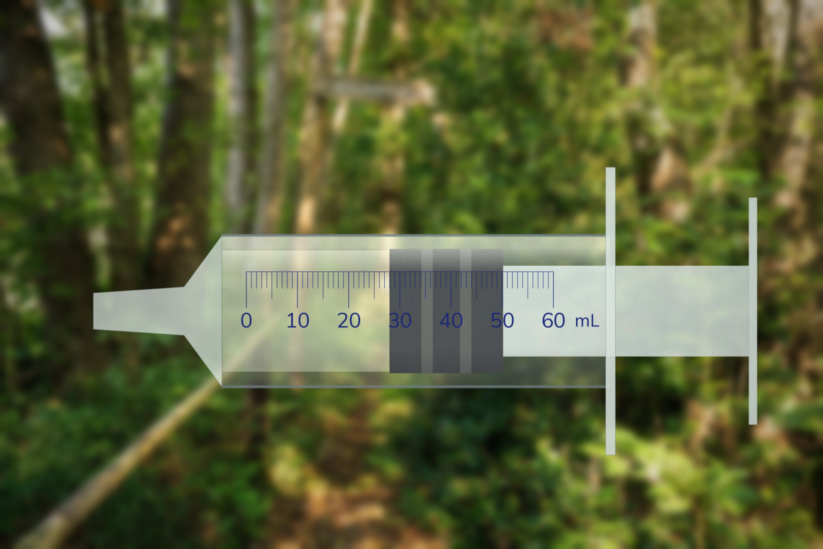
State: 28 mL
